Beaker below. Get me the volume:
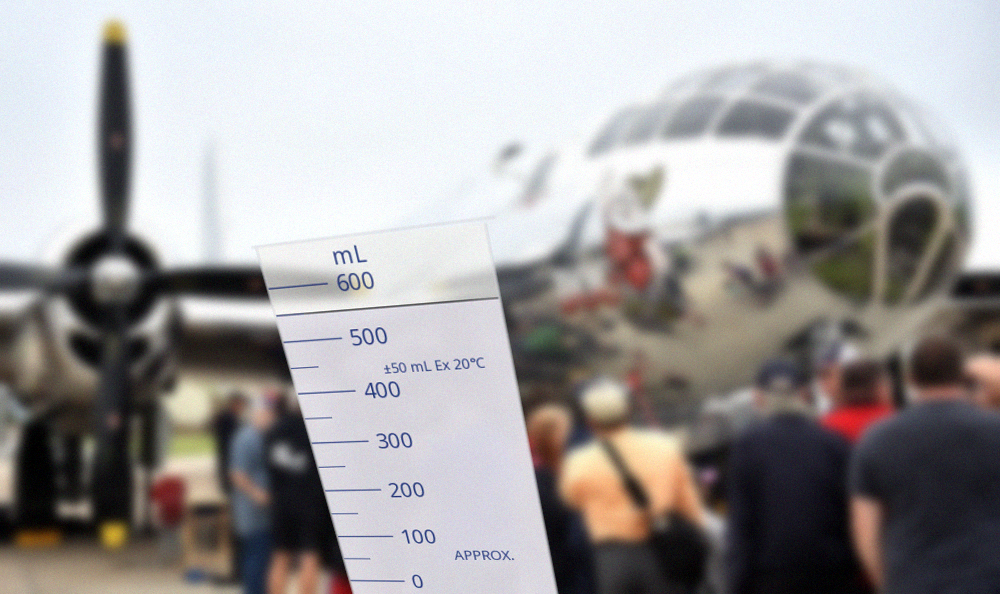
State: 550 mL
